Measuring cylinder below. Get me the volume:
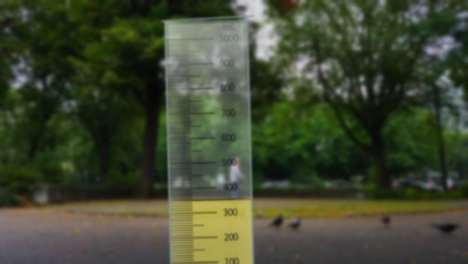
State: 350 mL
